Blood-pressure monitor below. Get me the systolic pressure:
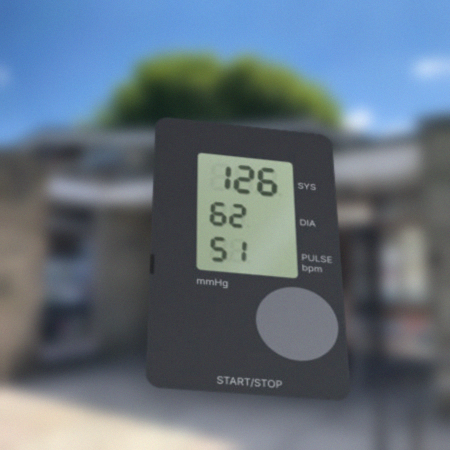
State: 126 mmHg
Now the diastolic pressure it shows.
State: 62 mmHg
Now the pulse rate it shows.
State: 51 bpm
